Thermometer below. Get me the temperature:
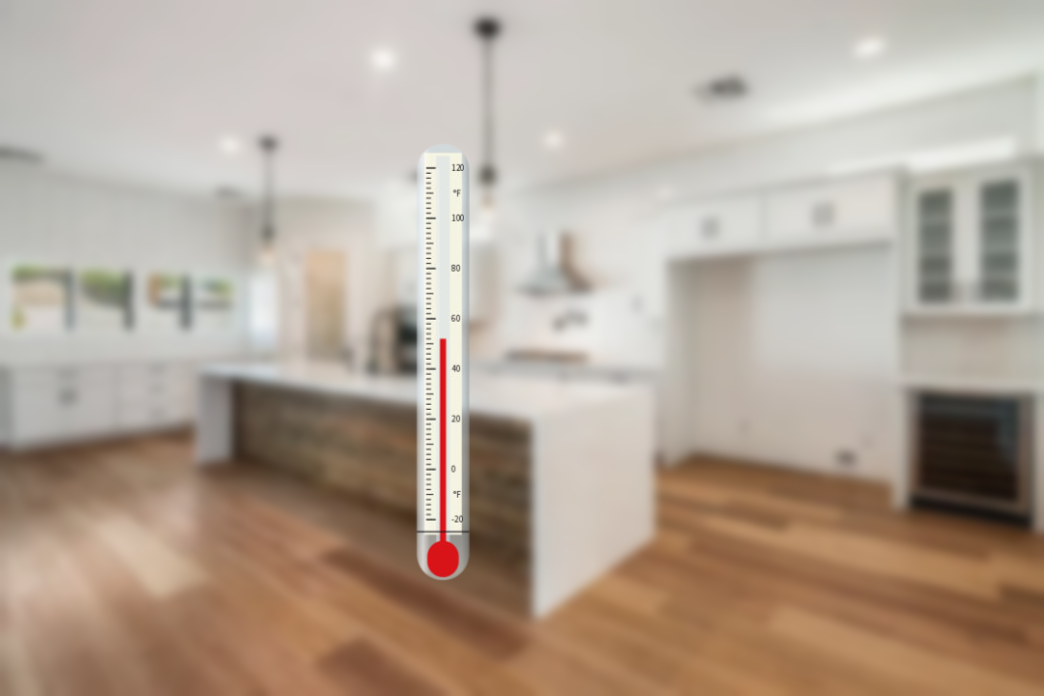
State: 52 °F
